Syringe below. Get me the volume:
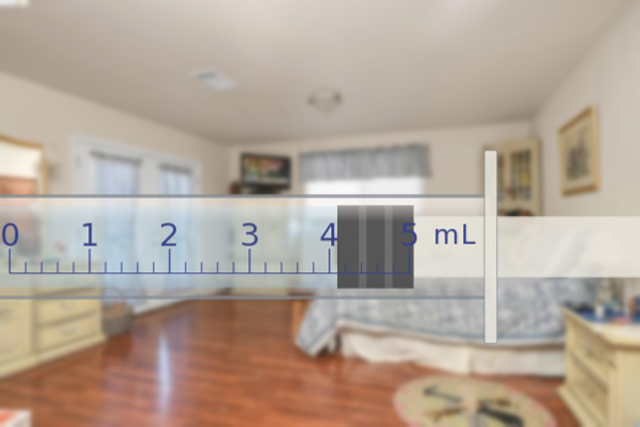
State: 4.1 mL
